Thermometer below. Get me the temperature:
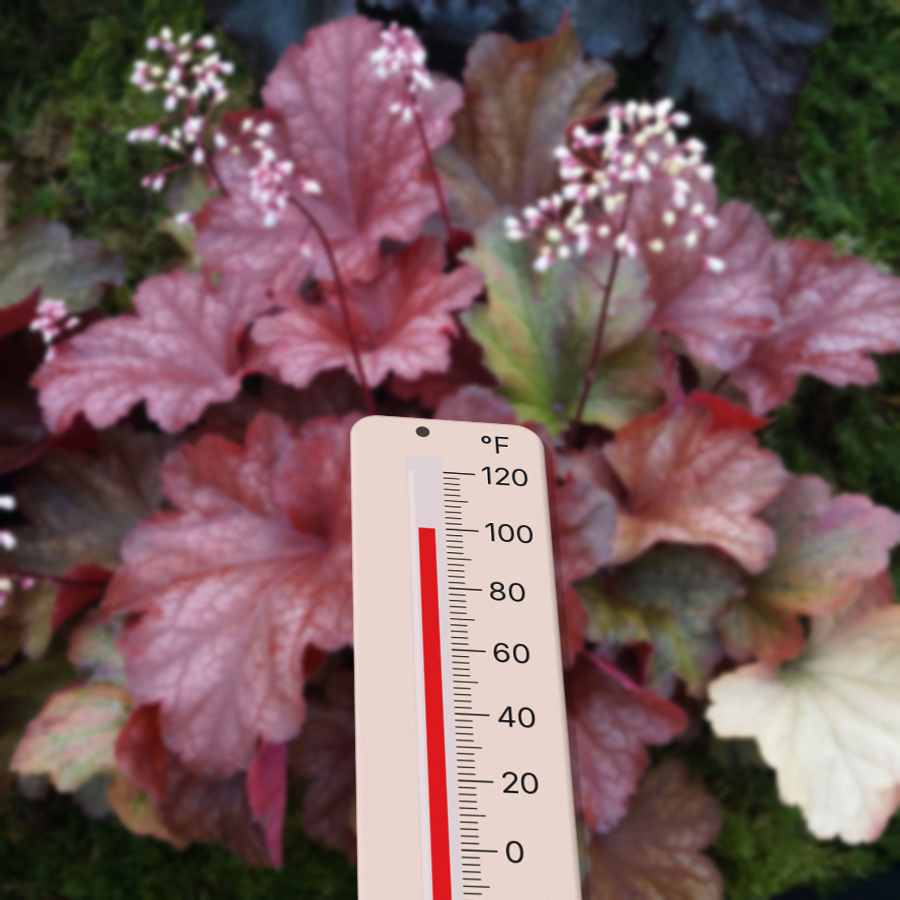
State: 100 °F
